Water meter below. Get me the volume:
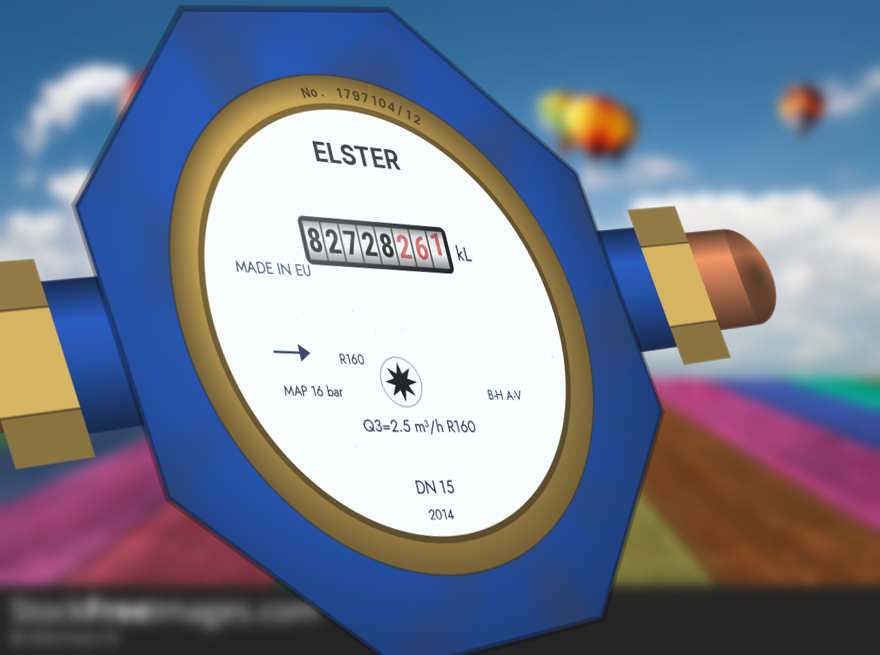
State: 82728.261 kL
